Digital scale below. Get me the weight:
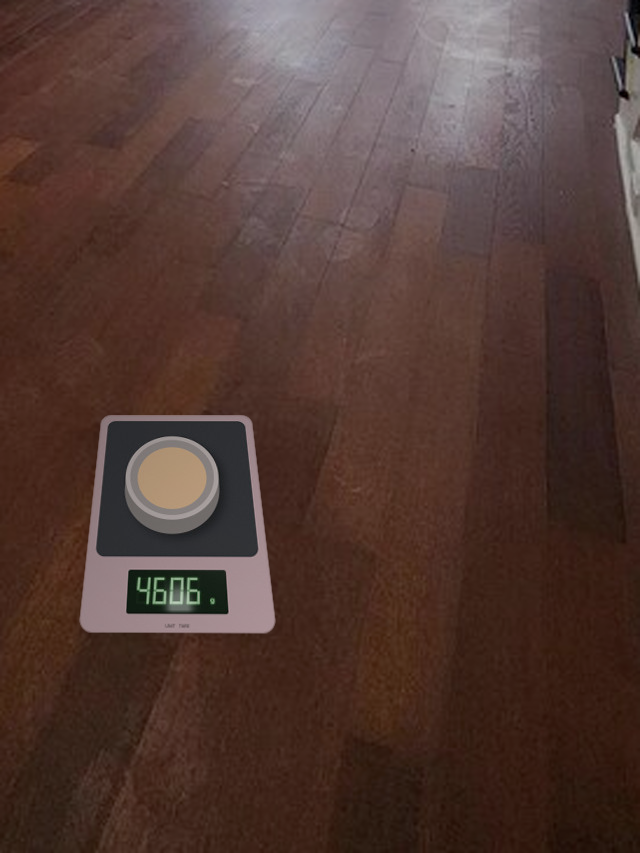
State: 4606 g
